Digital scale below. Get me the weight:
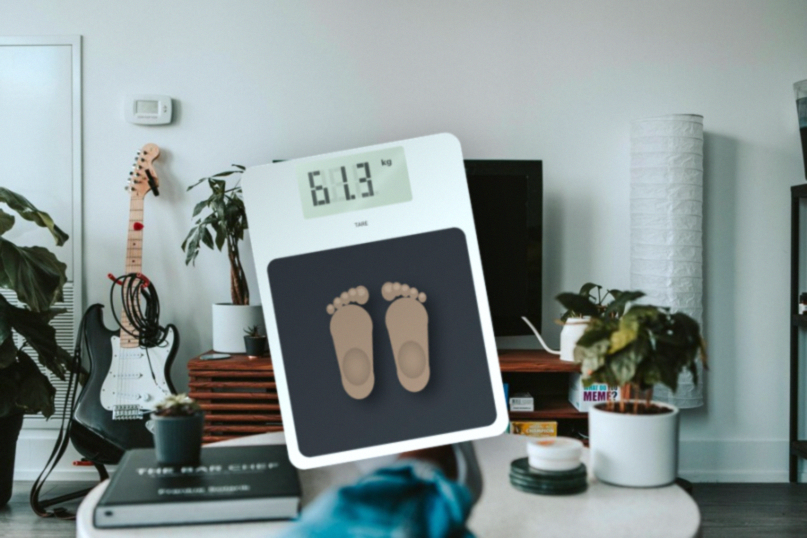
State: 61.3 kg
